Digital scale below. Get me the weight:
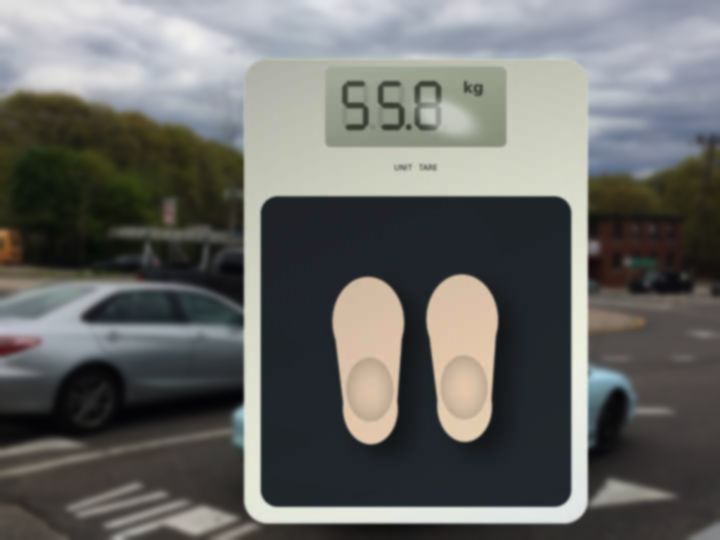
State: 55.8 kg
